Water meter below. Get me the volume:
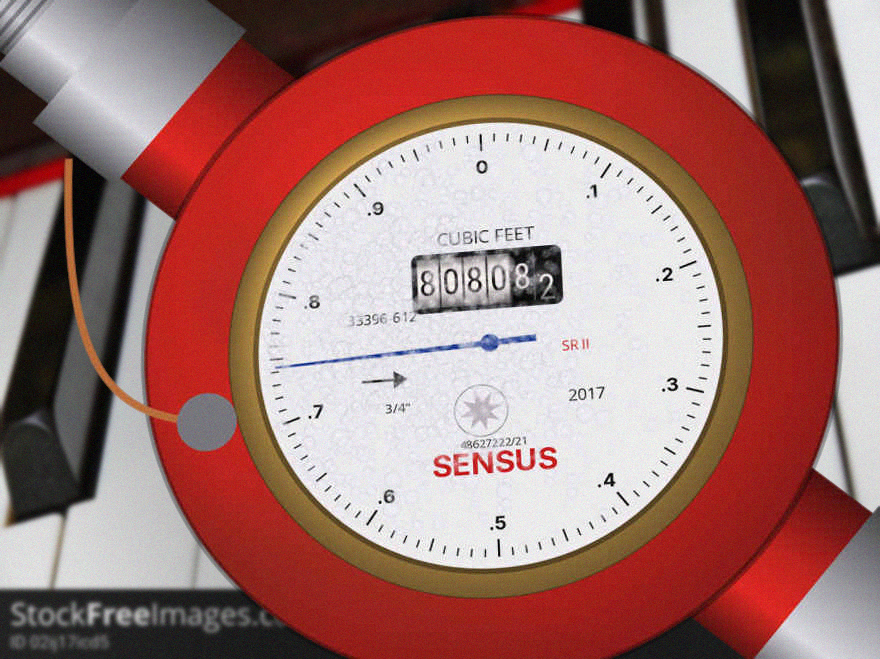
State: 808081.74 ft³
